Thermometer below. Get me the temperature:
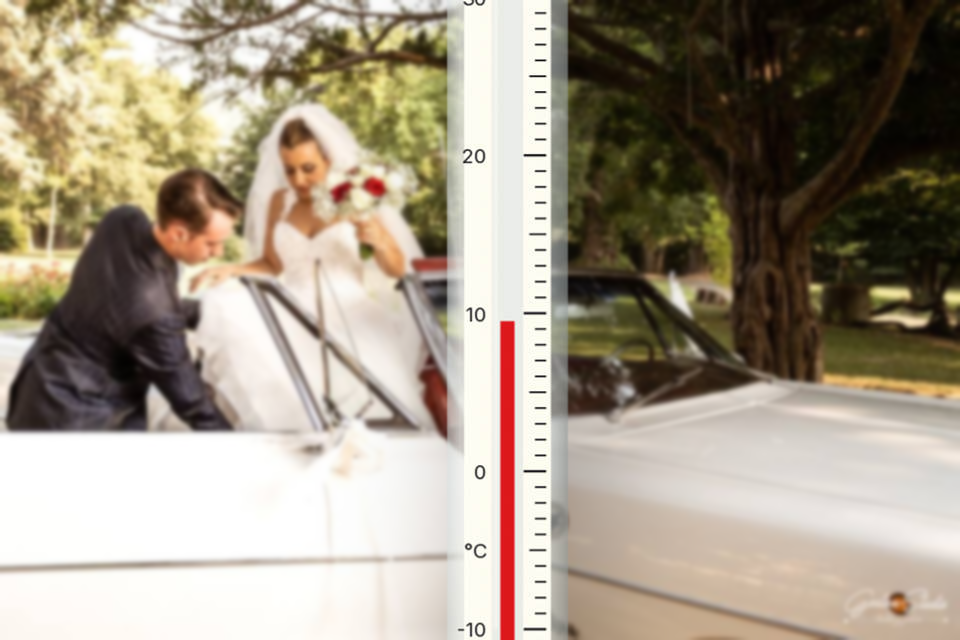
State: 9.5 °C
